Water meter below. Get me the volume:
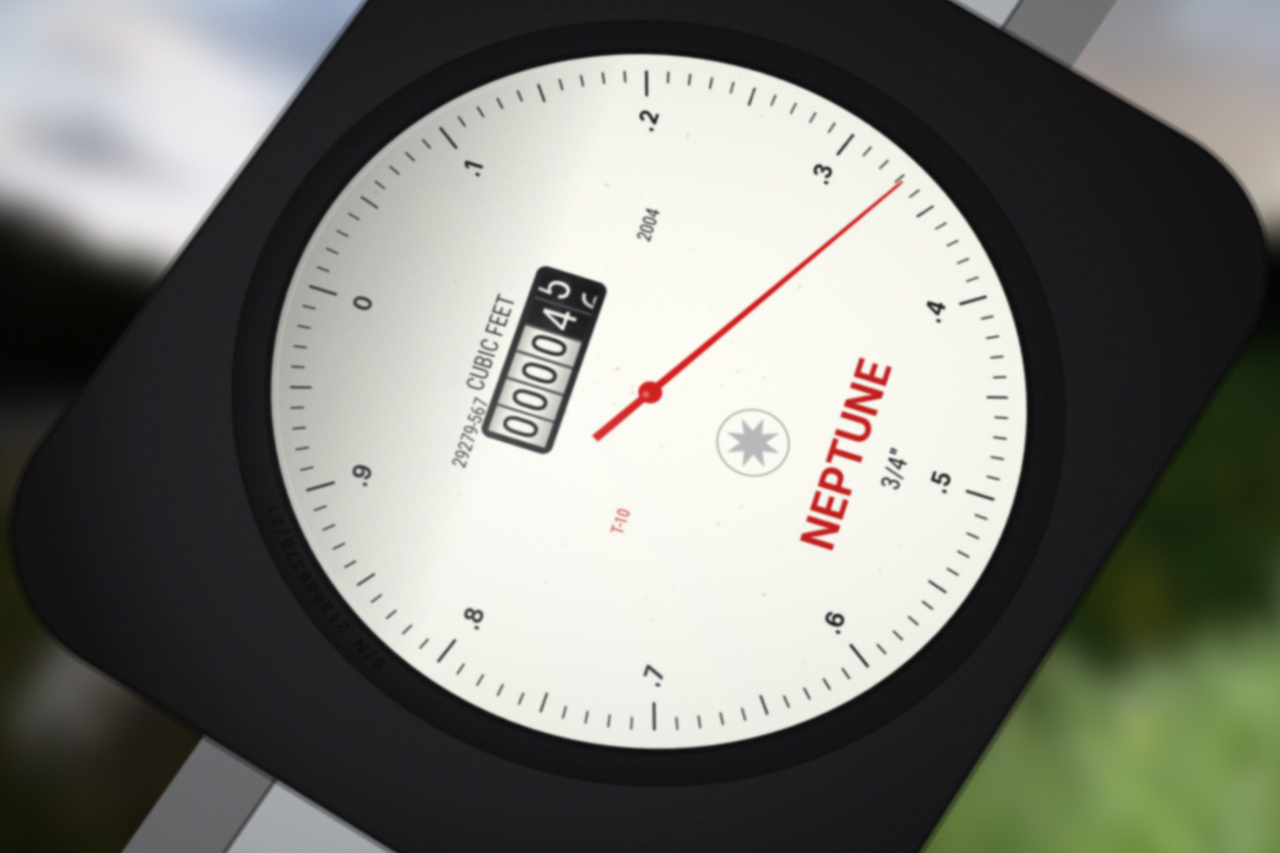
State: 45.33 ft³
